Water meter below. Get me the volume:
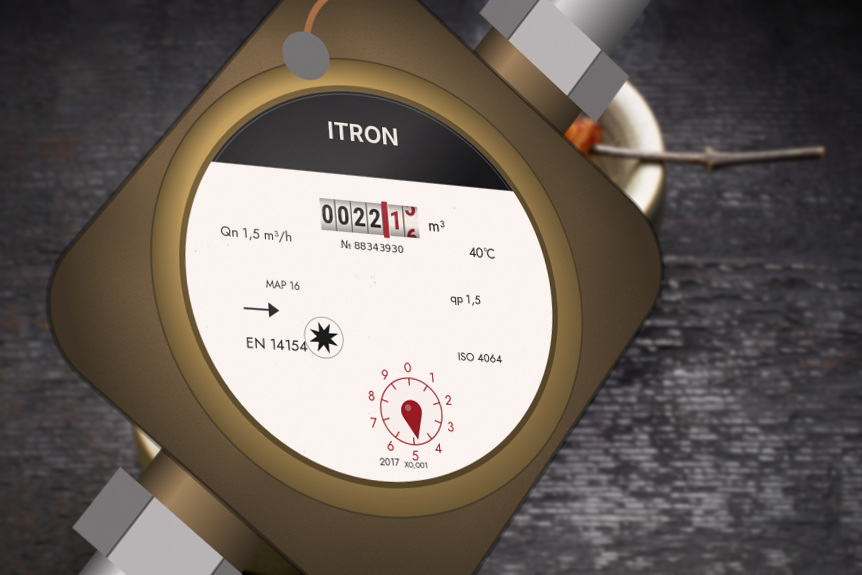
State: 22.154 m³
